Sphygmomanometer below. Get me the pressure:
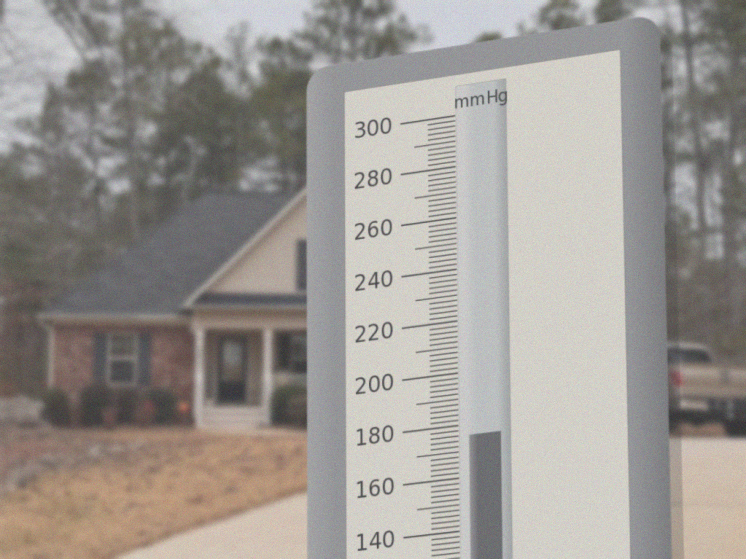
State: 176 mmHg
